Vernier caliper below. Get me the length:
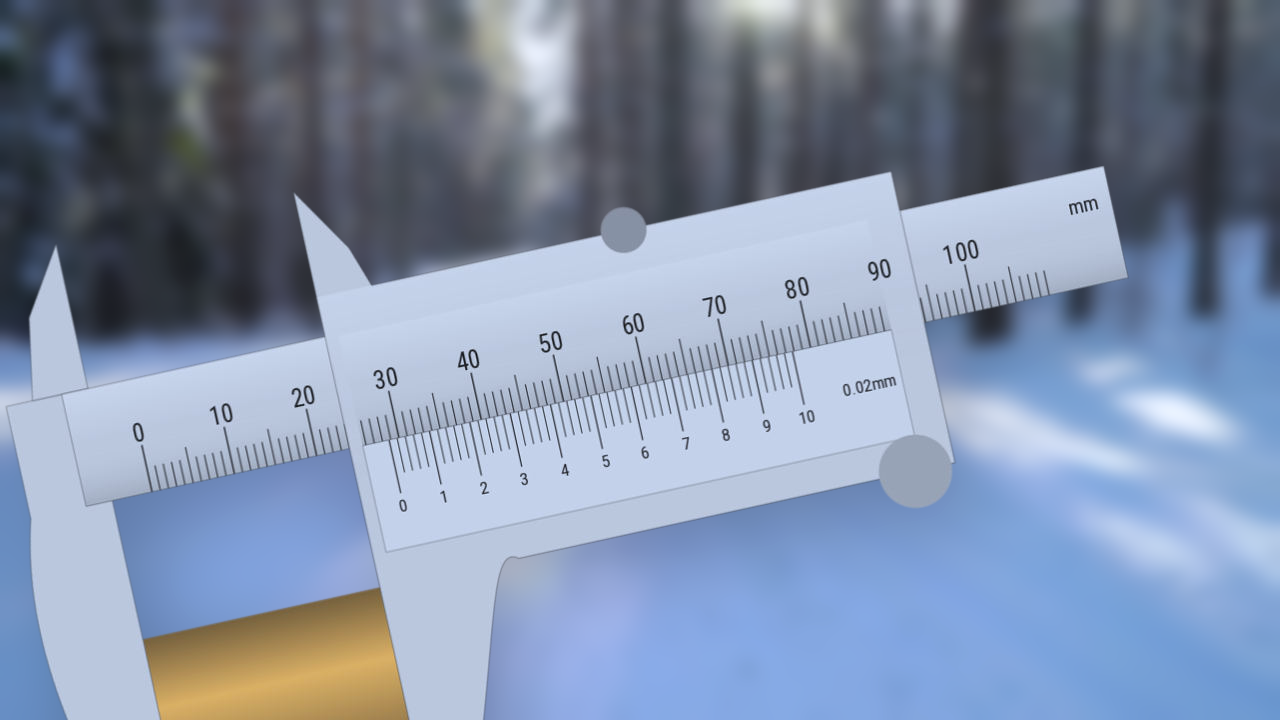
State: 28.8 mm
